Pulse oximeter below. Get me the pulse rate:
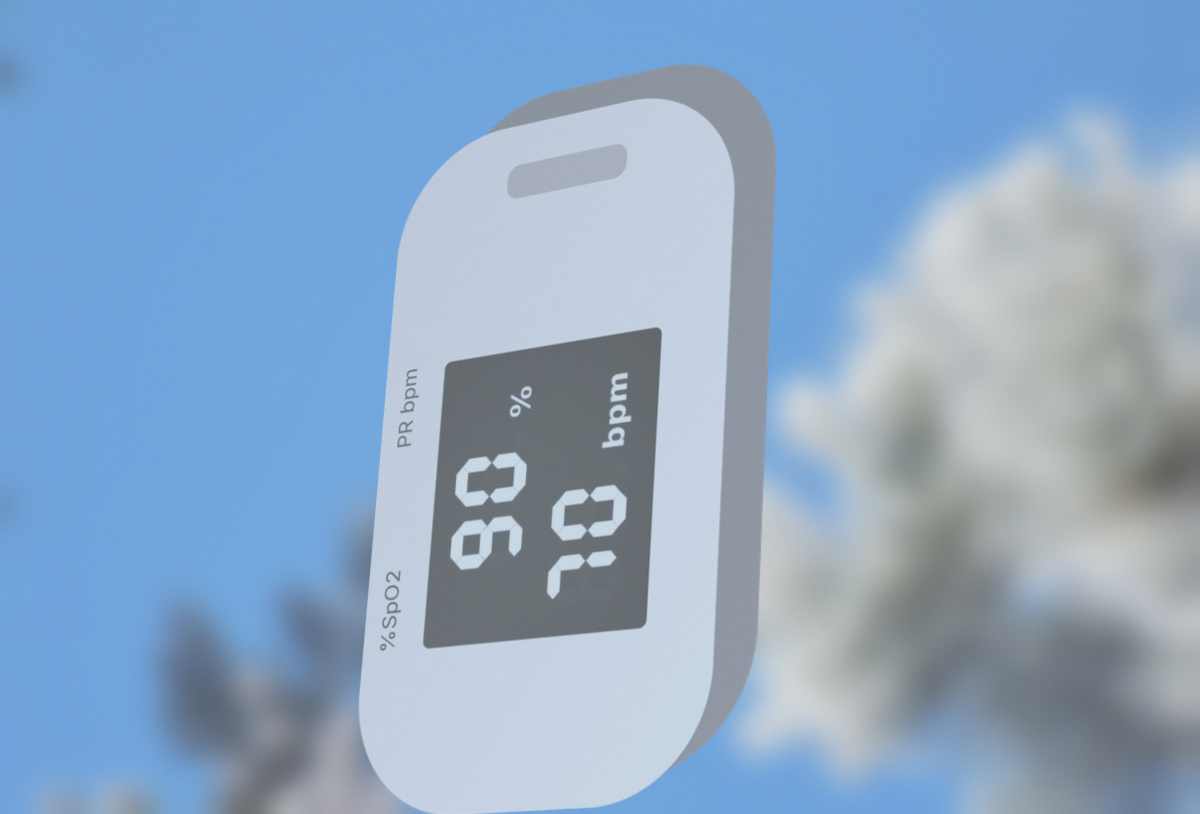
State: 70 bpm
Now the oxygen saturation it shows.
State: 90 %
